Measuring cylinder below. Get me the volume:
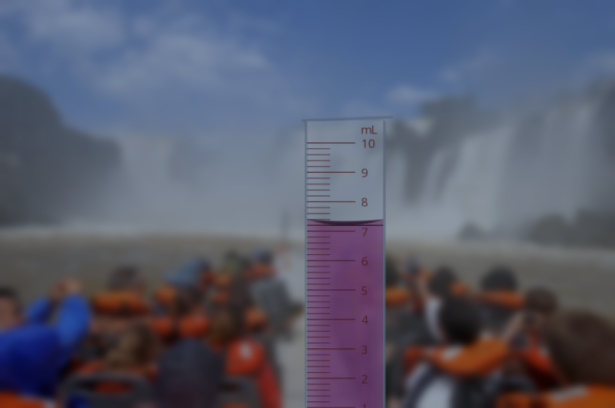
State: 7.2 mL
